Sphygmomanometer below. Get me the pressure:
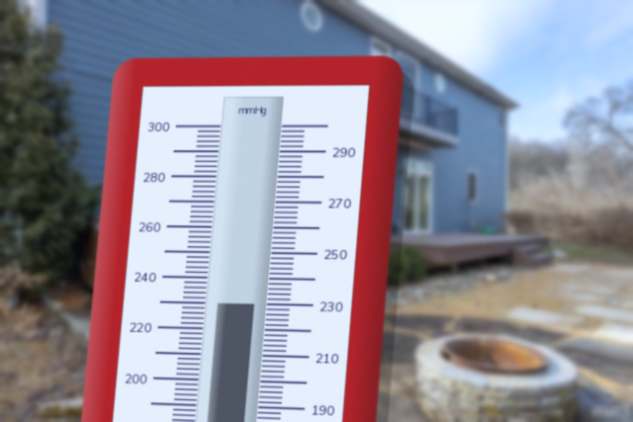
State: 230 mmHg
